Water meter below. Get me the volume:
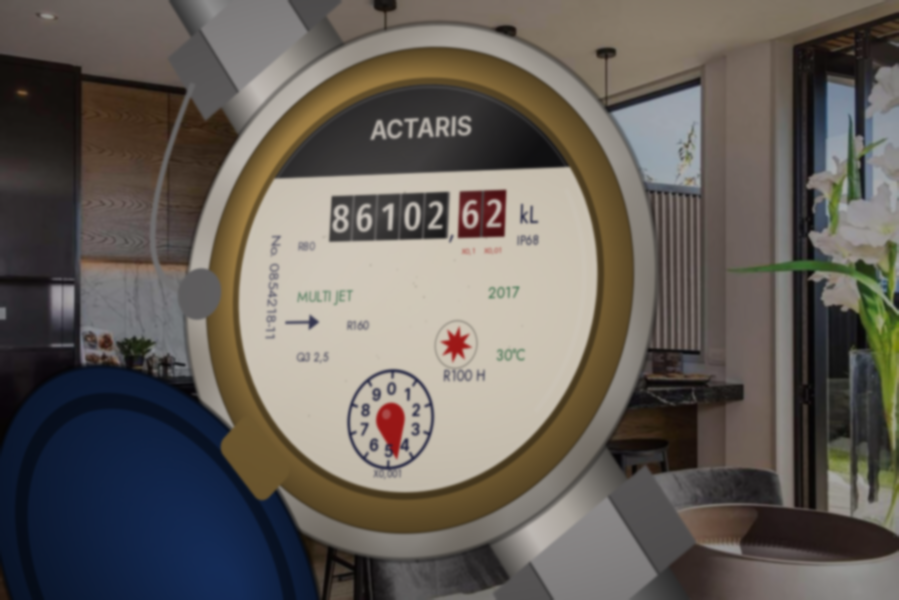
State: 86102.624 kL
